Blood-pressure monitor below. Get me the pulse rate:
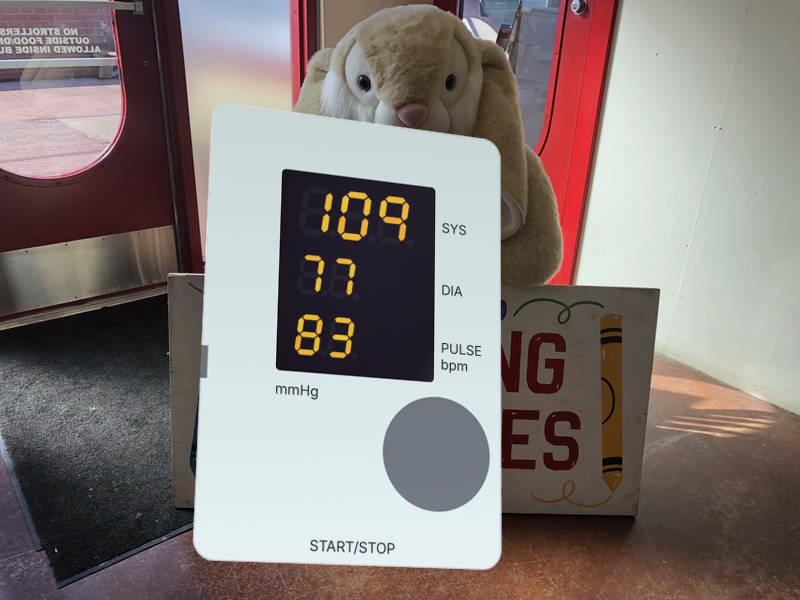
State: 83 bpm
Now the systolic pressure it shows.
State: 109 mmHg
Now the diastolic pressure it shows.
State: 77 mmHg
